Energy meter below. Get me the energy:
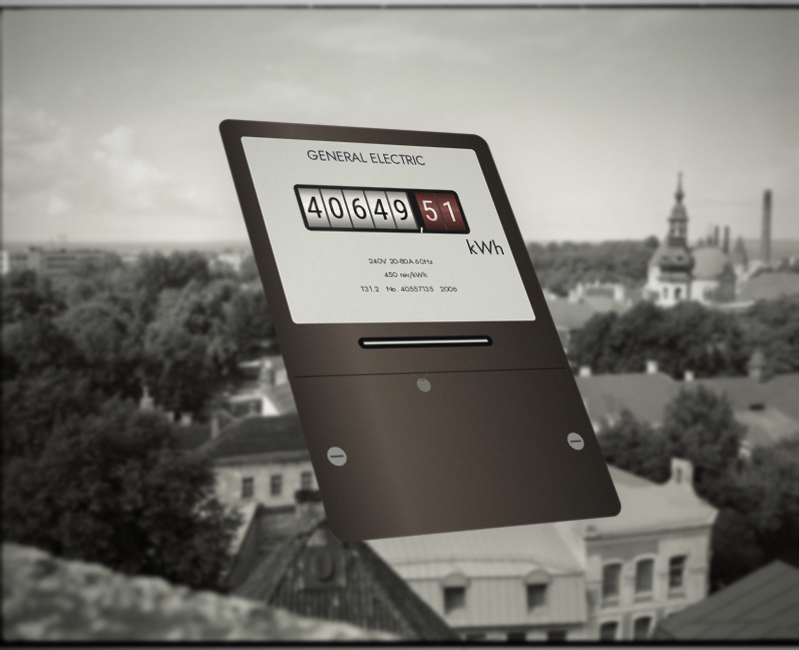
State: 40649.51 kWh
